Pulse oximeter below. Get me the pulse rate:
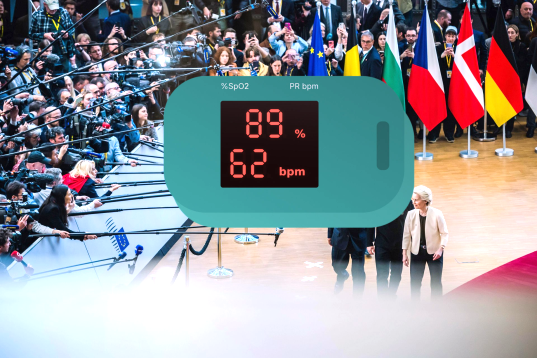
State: 62 bpm
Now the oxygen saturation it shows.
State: 89 %
